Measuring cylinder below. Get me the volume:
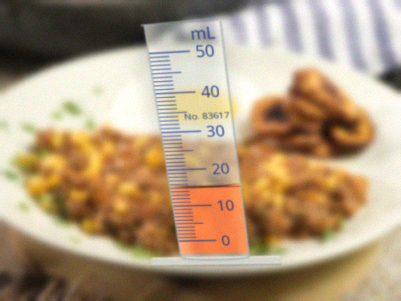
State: 15 mL
